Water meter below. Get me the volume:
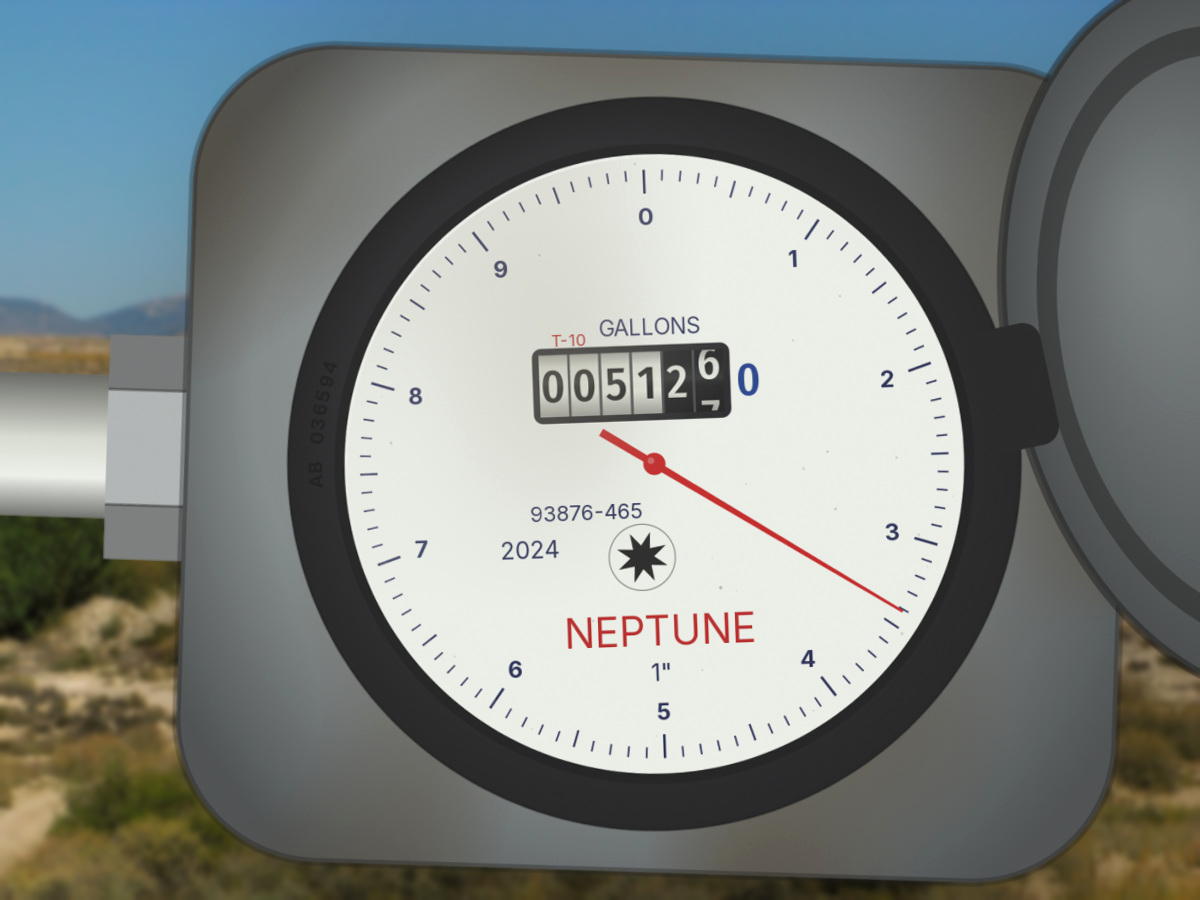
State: 51263.4 gal
